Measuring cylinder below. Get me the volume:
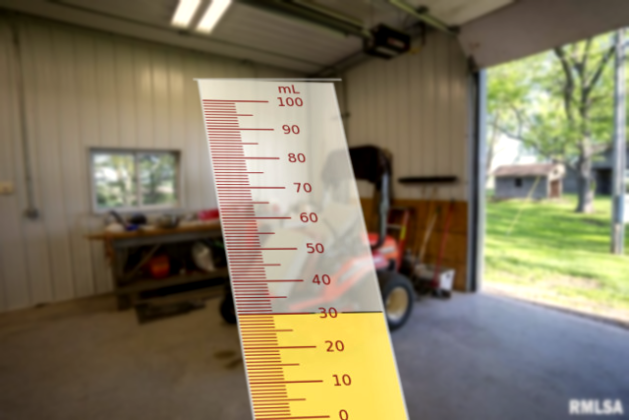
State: 30 mL
